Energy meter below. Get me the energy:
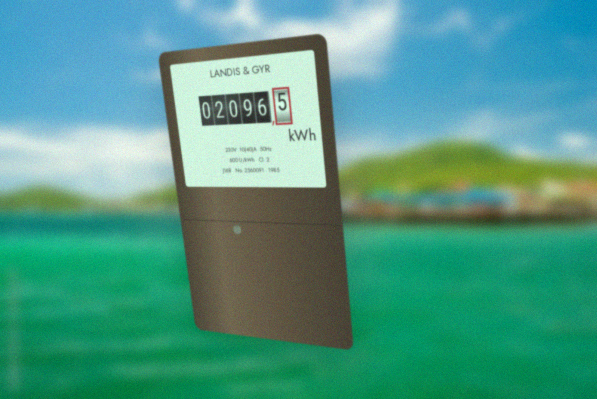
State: 2096.5 kWh
